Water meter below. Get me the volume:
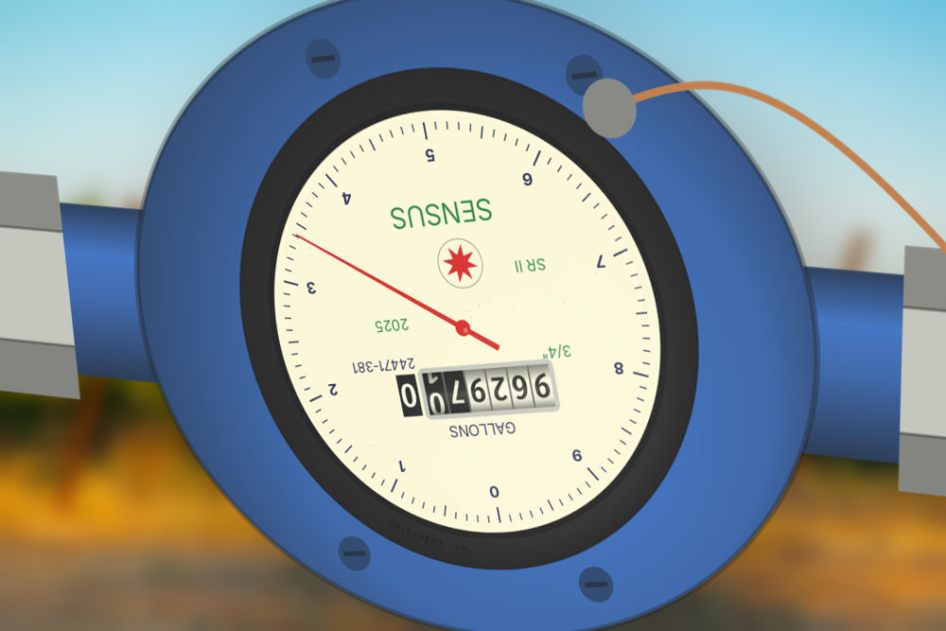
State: 9629703.4 gal
